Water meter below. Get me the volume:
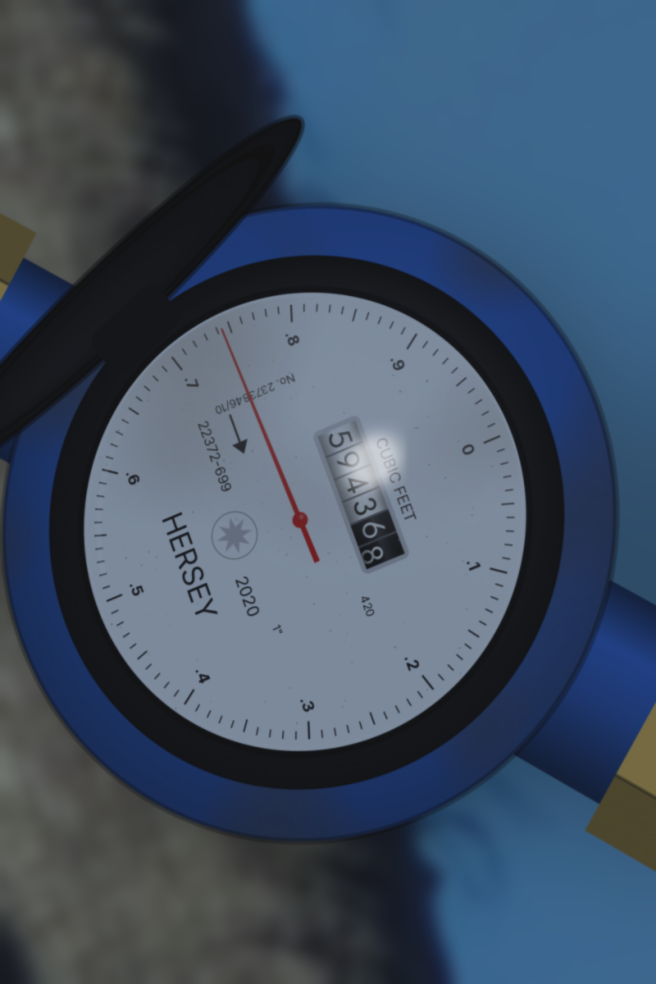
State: 594367.74 ft³
